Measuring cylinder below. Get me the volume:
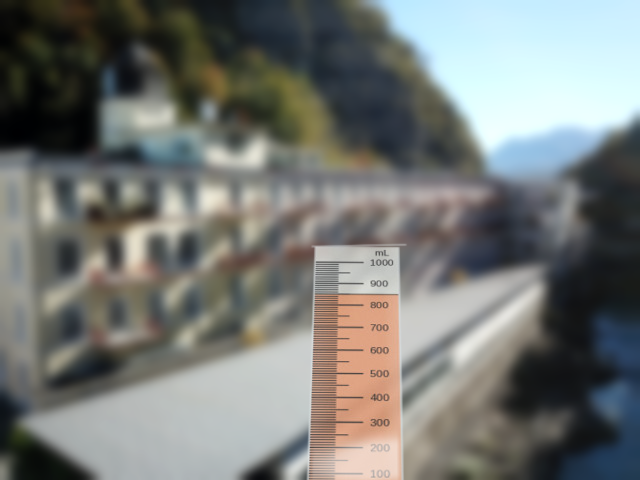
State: 850 mL
